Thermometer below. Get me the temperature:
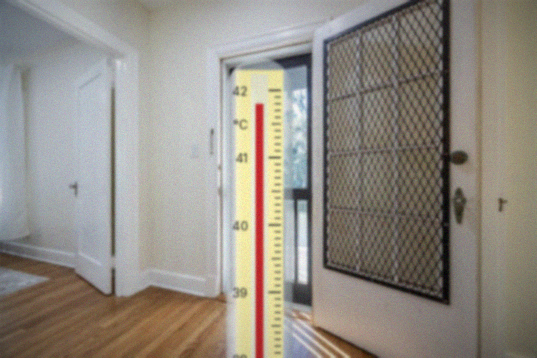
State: 41.8 °C
